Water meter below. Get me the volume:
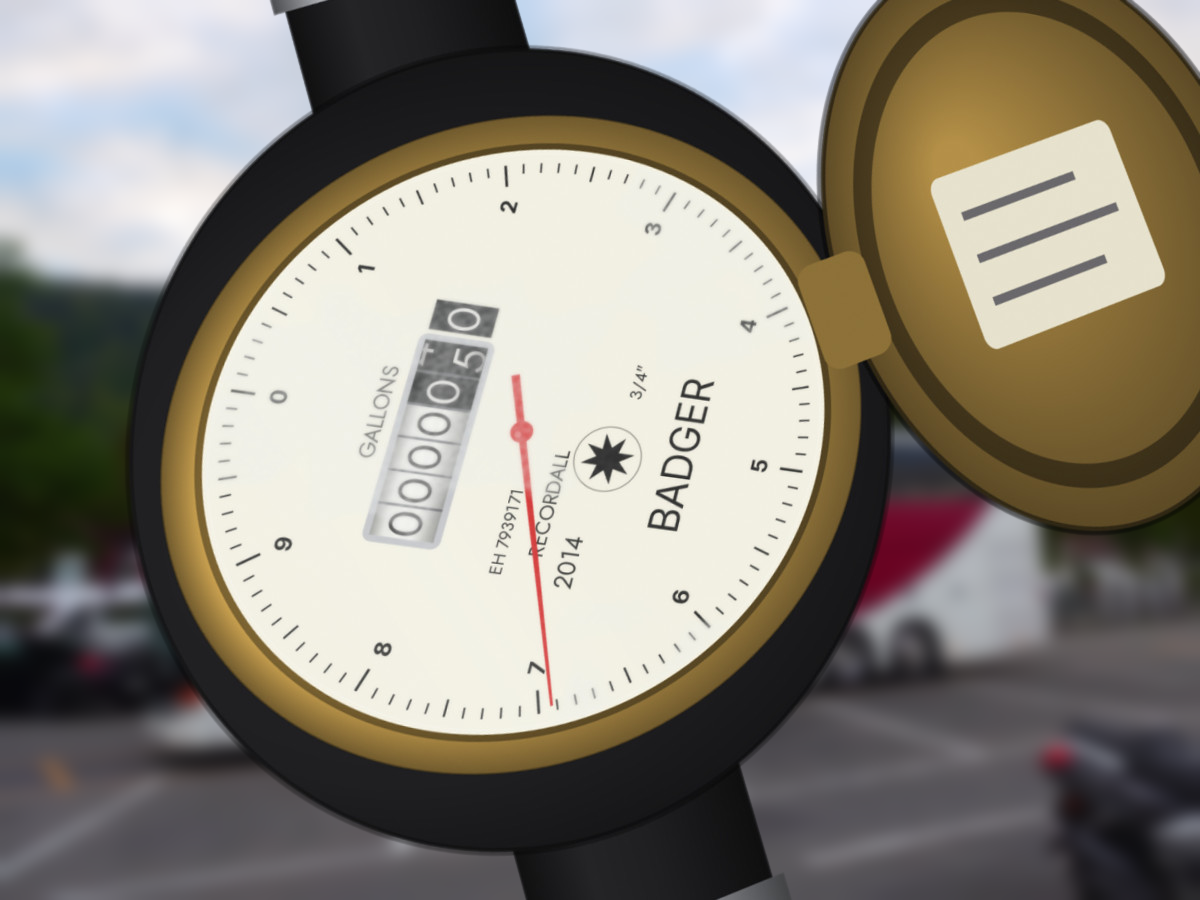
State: 46.9 gal
